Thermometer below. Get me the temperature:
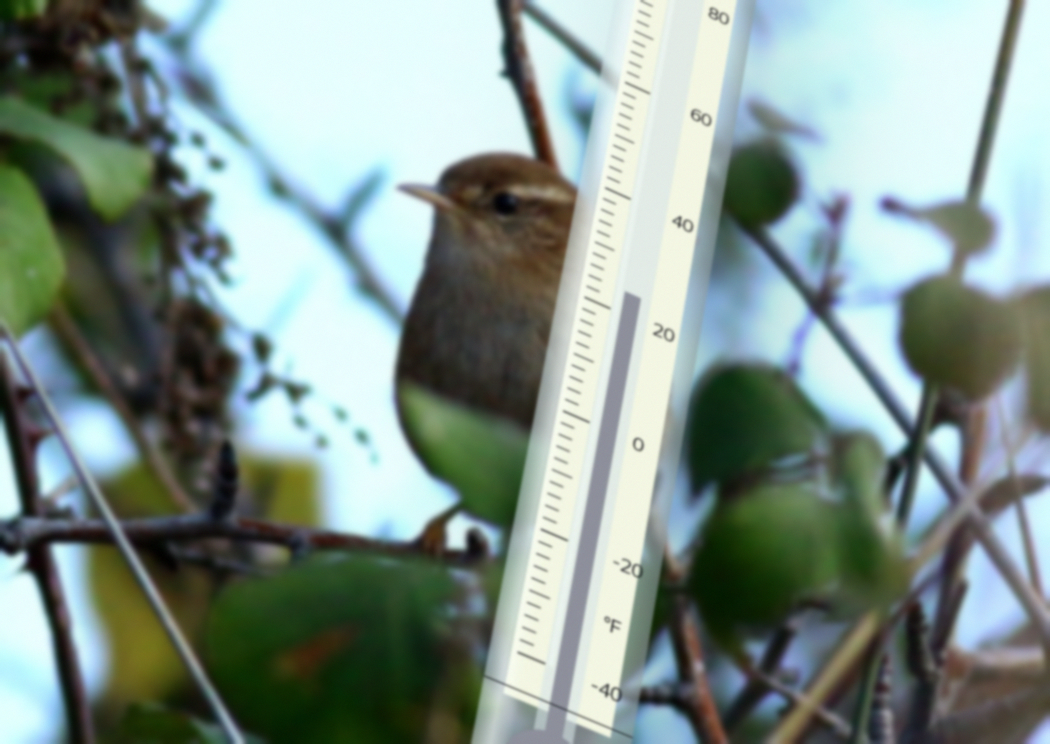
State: 24 °F
